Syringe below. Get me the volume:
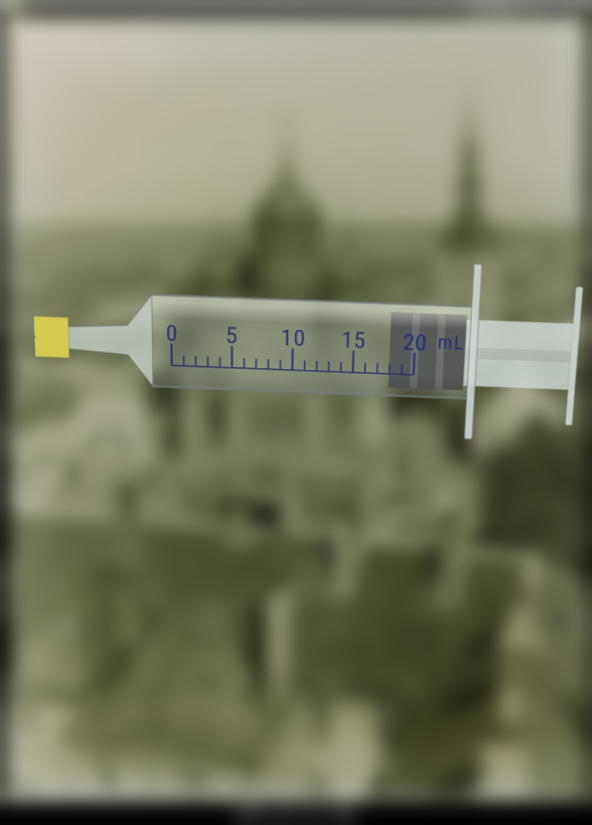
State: 18 mL
